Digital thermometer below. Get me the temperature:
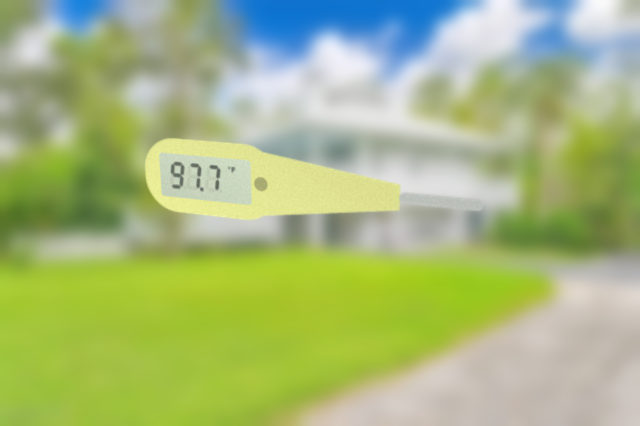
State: 97.7 °F
